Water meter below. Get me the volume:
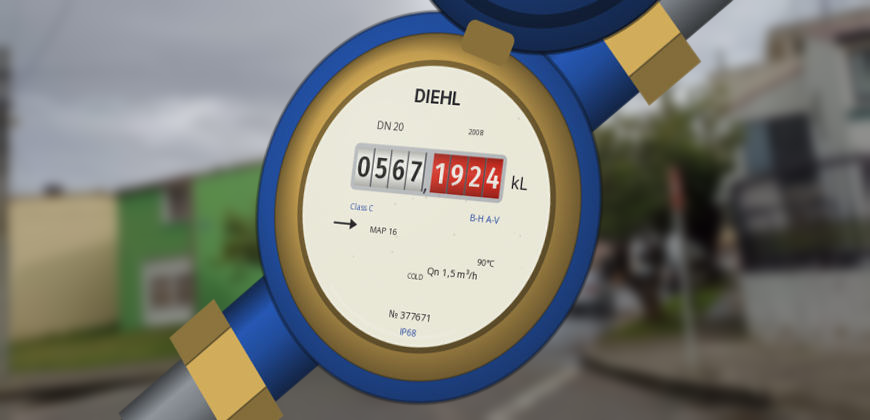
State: 567.1924 kL
